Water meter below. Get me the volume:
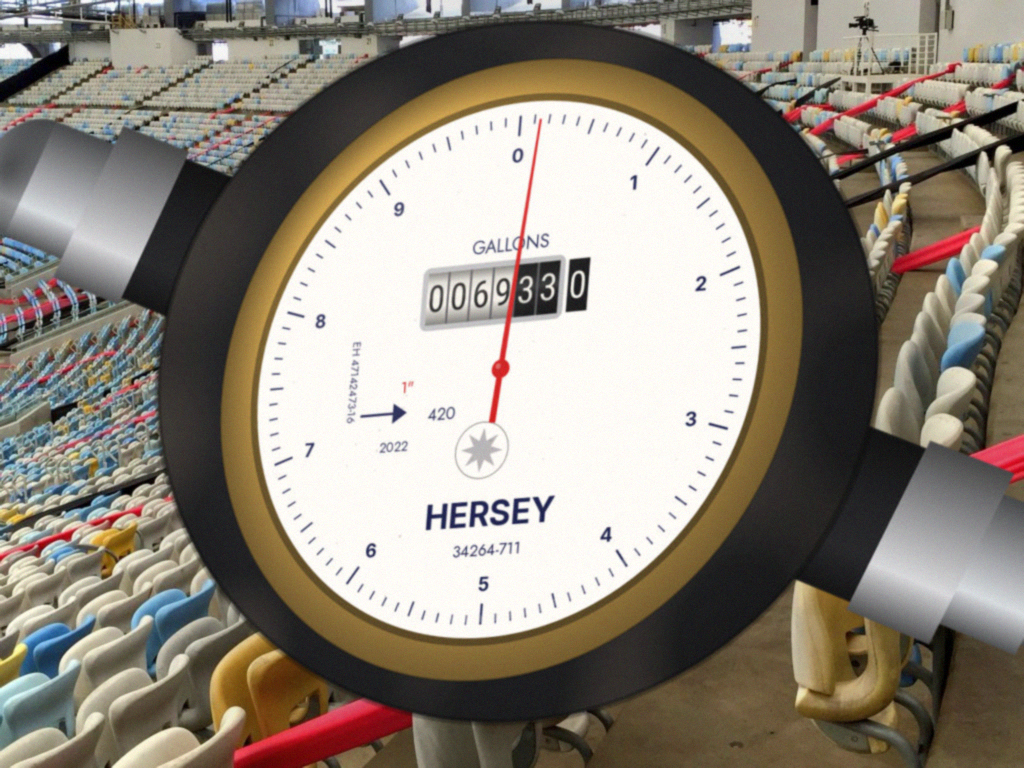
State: 69330.1 gal
